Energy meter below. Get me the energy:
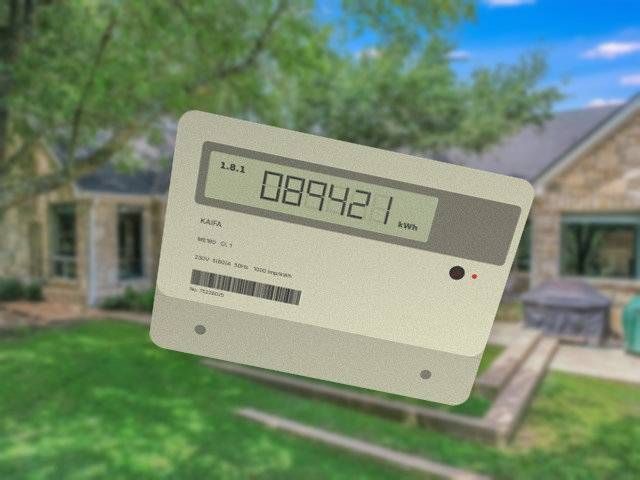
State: 89421 kWh
